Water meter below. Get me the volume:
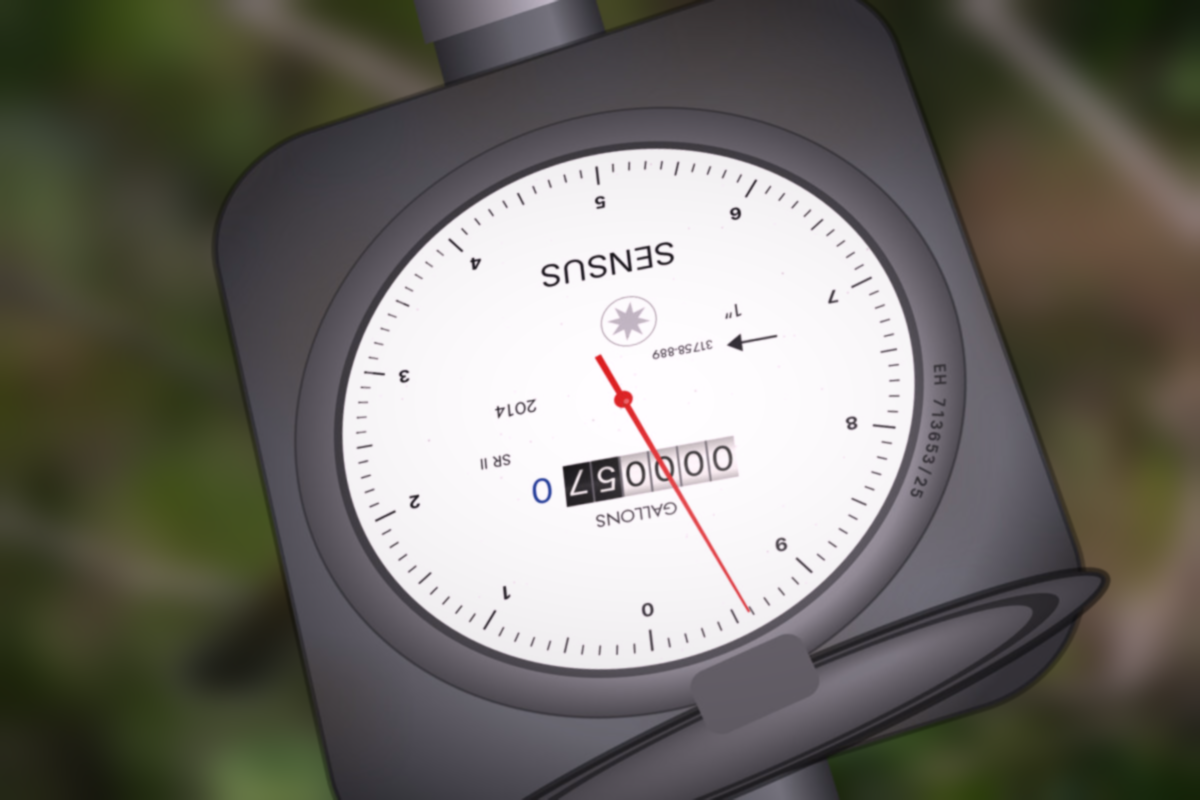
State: 569.4 gal
